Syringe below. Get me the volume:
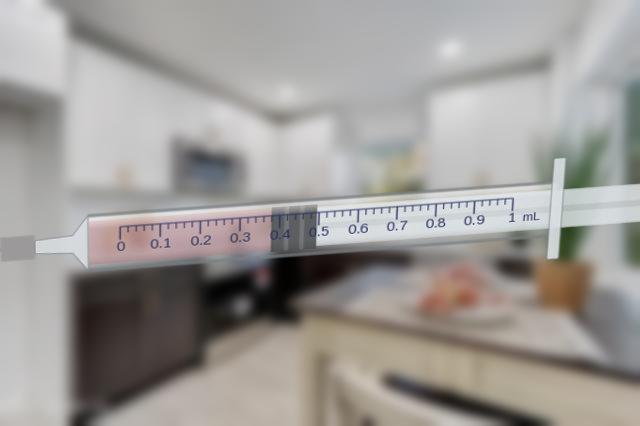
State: 0.38 mL
